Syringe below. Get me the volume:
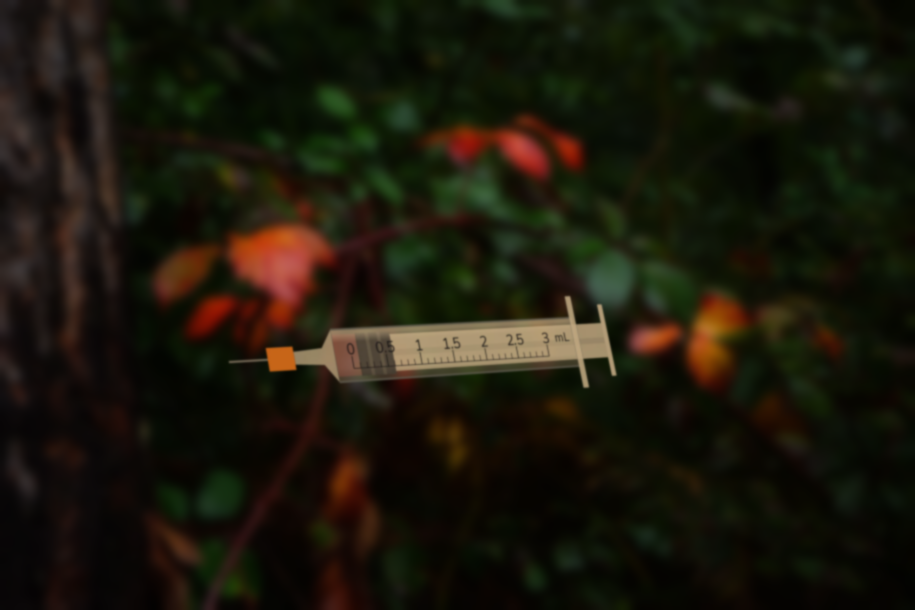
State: 0.1 mL
